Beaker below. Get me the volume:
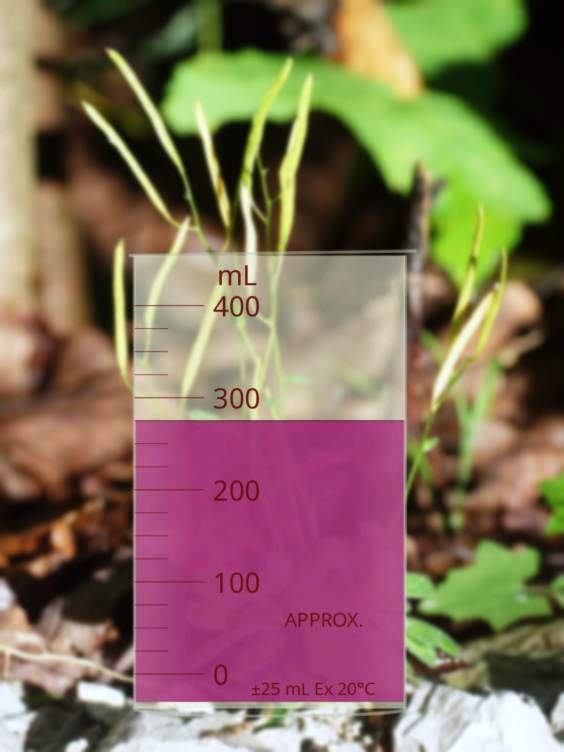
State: 275 mL
